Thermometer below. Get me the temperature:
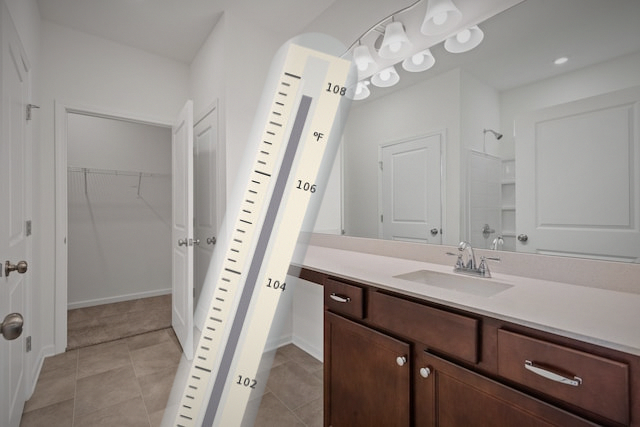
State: 107.7 °F
